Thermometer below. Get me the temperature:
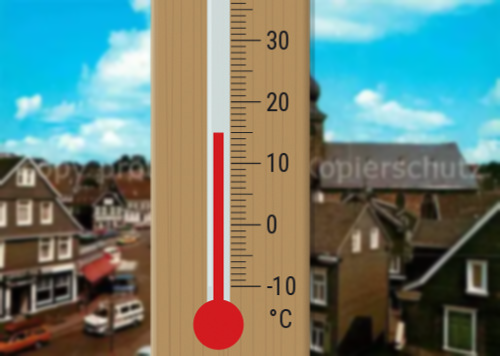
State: 15 °C
